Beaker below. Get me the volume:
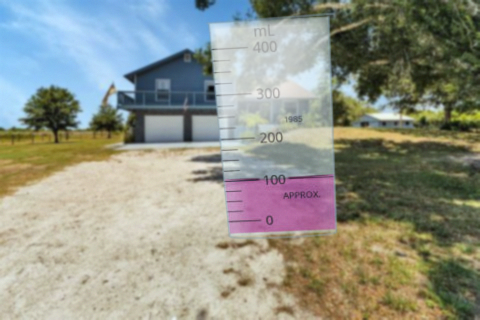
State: 100 mL
